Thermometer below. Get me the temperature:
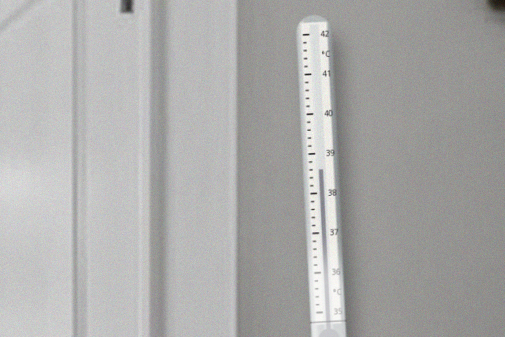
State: 38.6 °C
